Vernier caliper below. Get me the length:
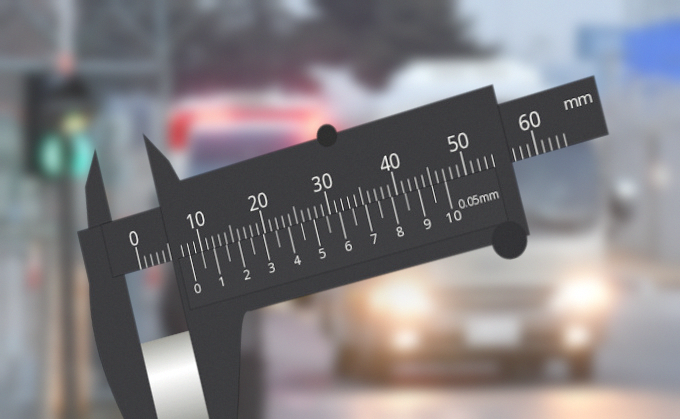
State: 8.0 mm
